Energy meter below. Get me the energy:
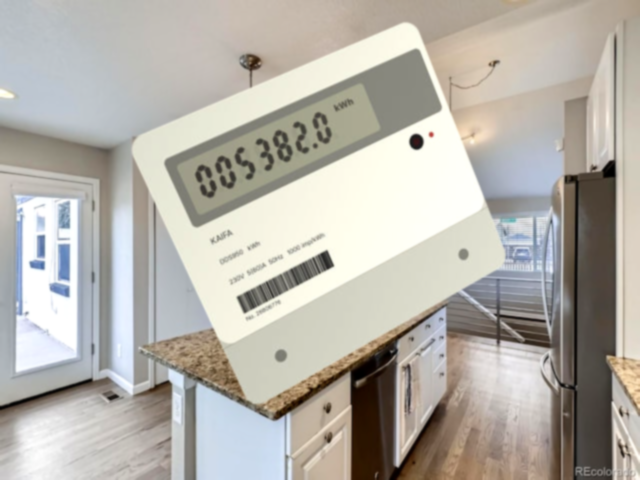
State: 5382.0 kWh
